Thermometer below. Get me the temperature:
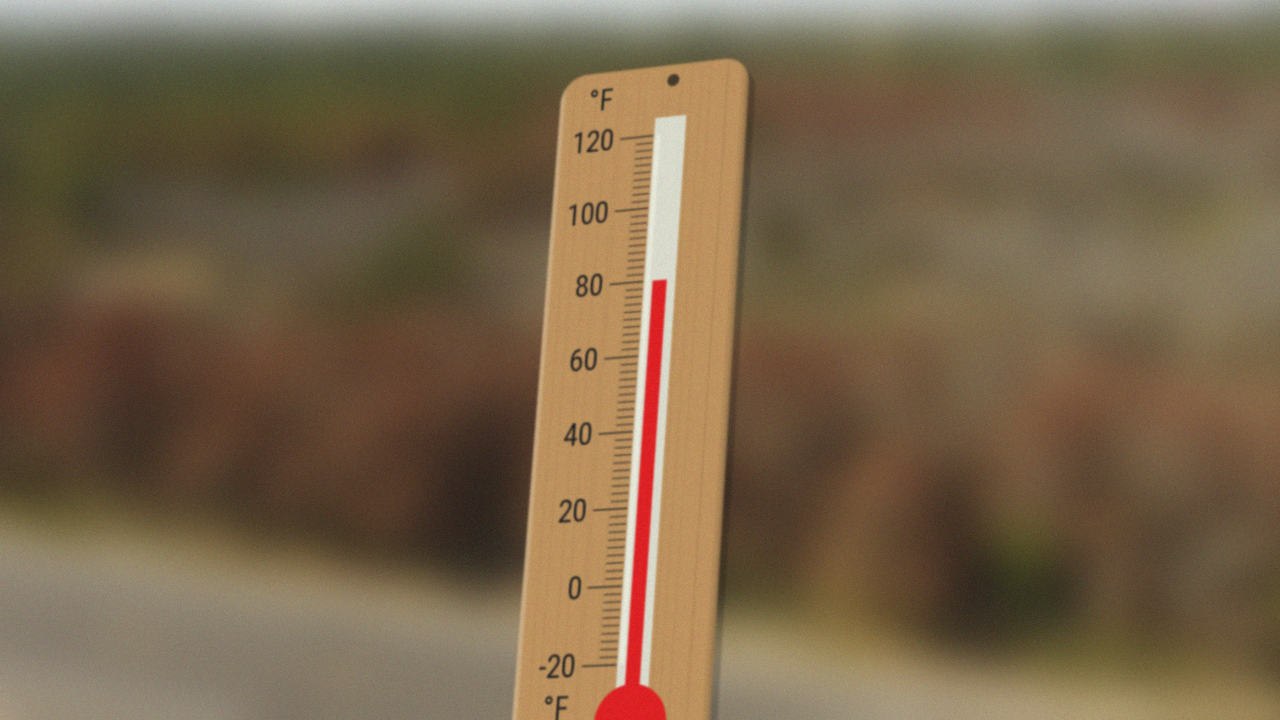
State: 80 °F
